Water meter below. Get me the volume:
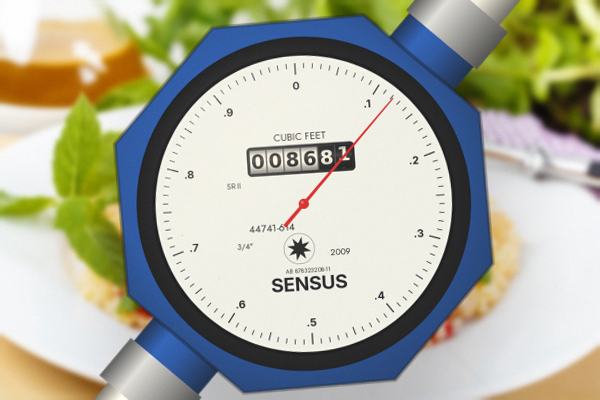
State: 8681.12 ft³
